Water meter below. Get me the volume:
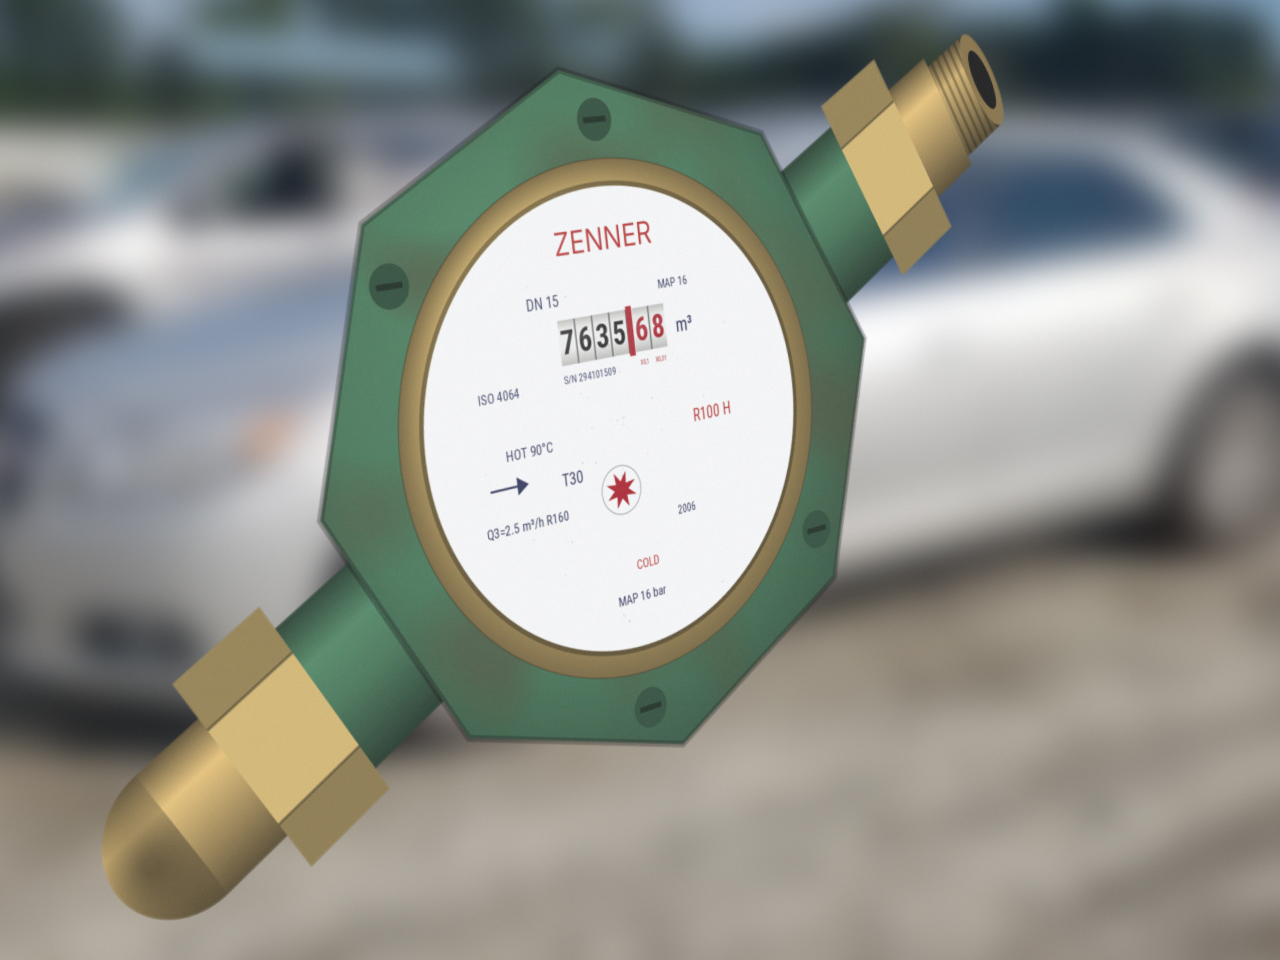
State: 7635.68 m³
